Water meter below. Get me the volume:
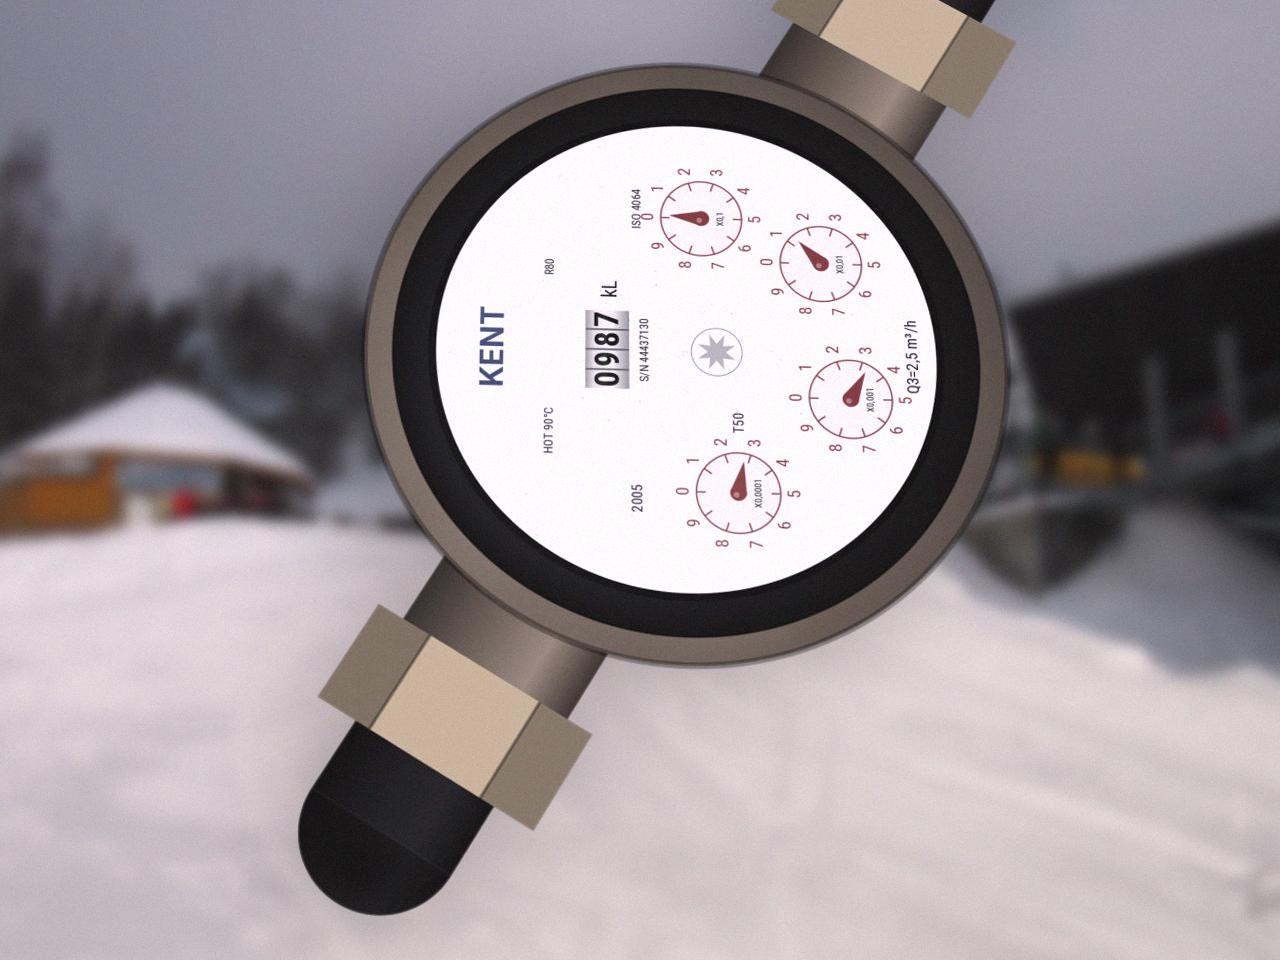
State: 987.0132 kL
